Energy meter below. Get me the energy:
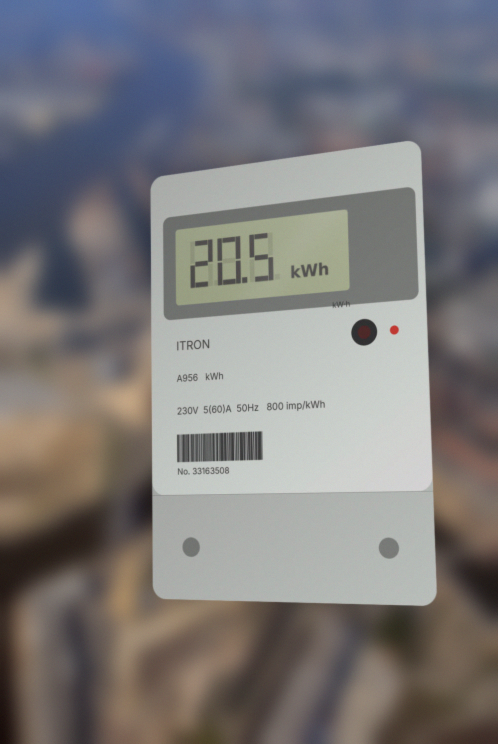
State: 20.5 kWh
